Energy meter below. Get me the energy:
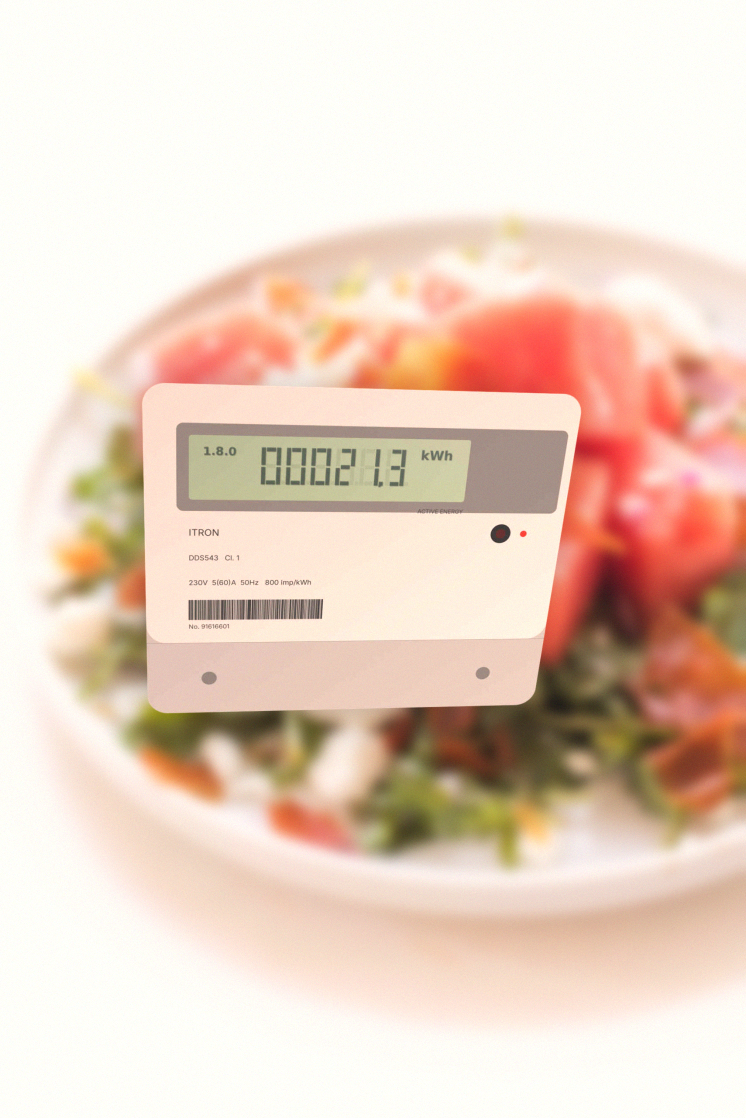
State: 21.3 kWh
